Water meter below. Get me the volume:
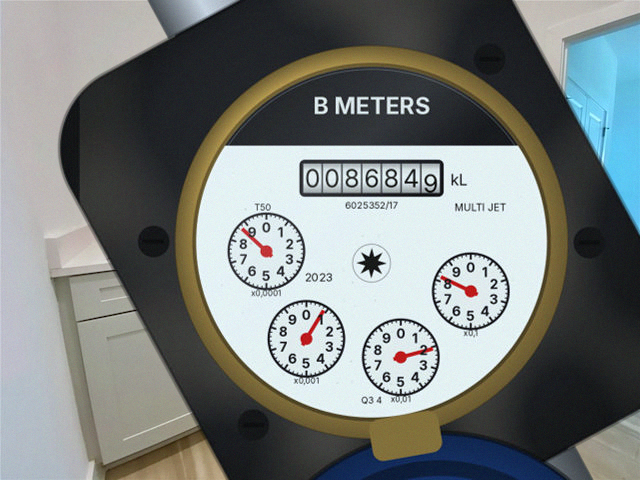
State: 86848.8208 kL
